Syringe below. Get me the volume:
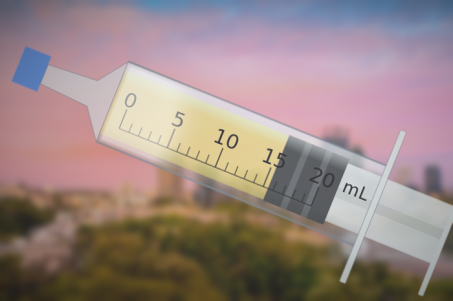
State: 15.5 mL
